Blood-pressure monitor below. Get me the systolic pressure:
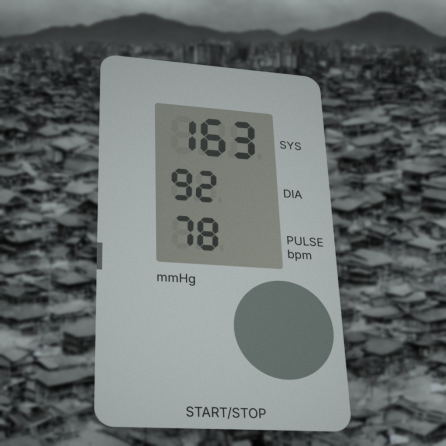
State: 163 mmHg
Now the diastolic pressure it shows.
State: 92 mmHg
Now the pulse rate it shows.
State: 78 bpm
